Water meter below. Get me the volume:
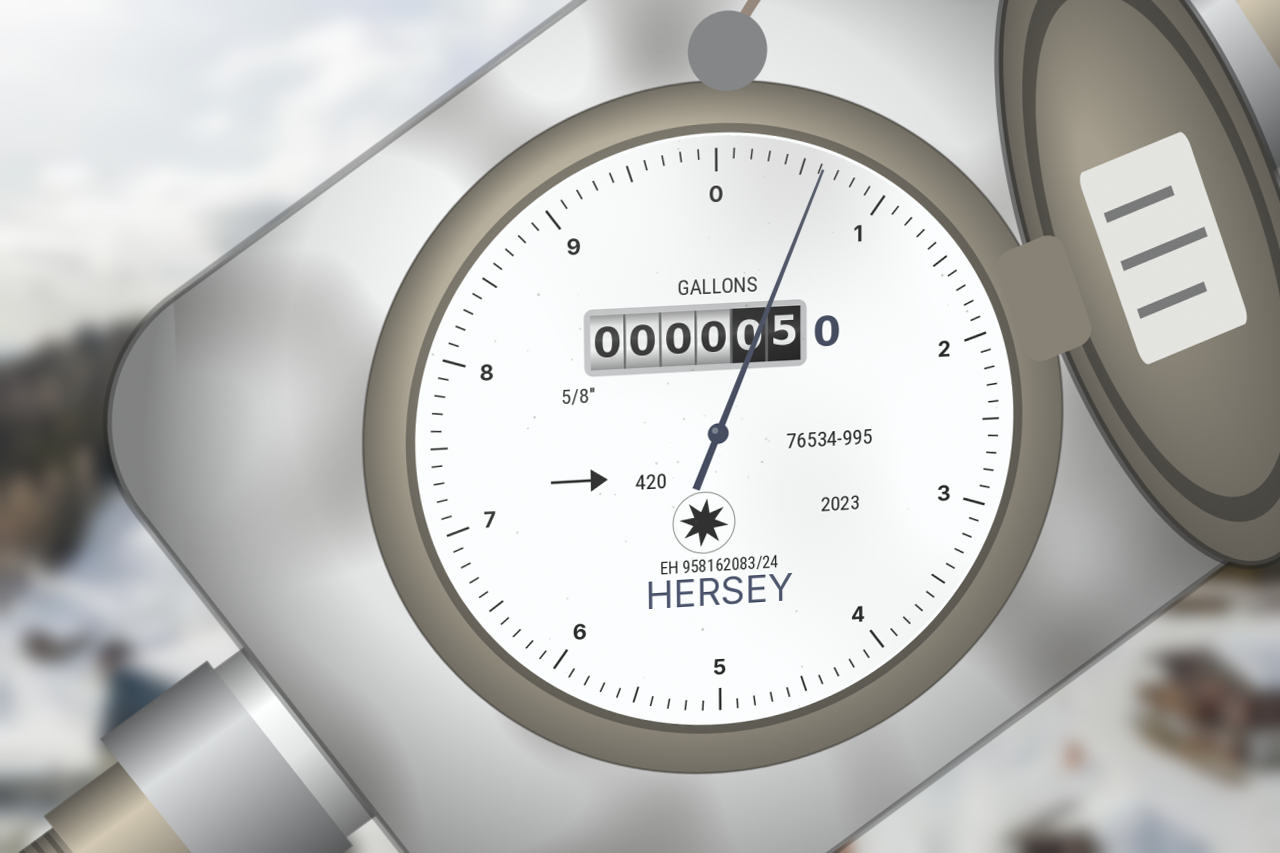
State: 50.6 gal
